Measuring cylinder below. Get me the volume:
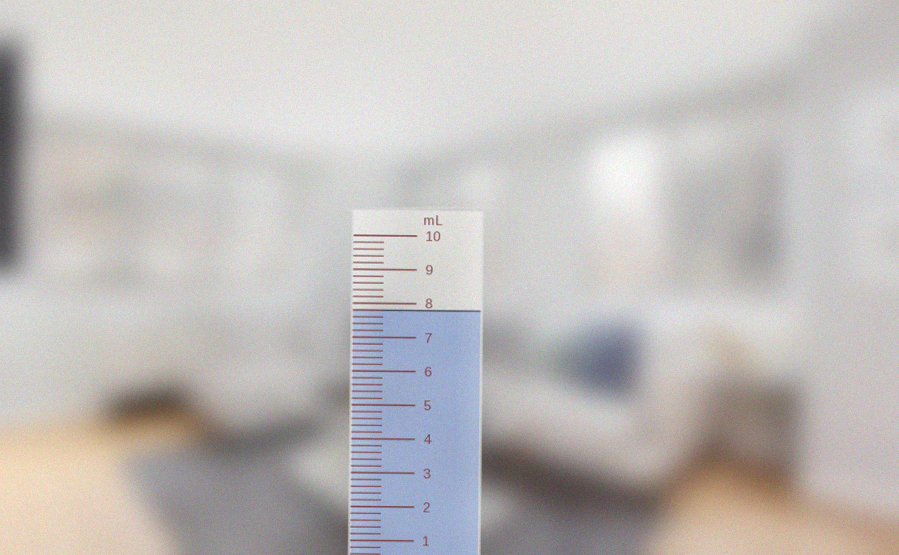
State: 7.8 mL
